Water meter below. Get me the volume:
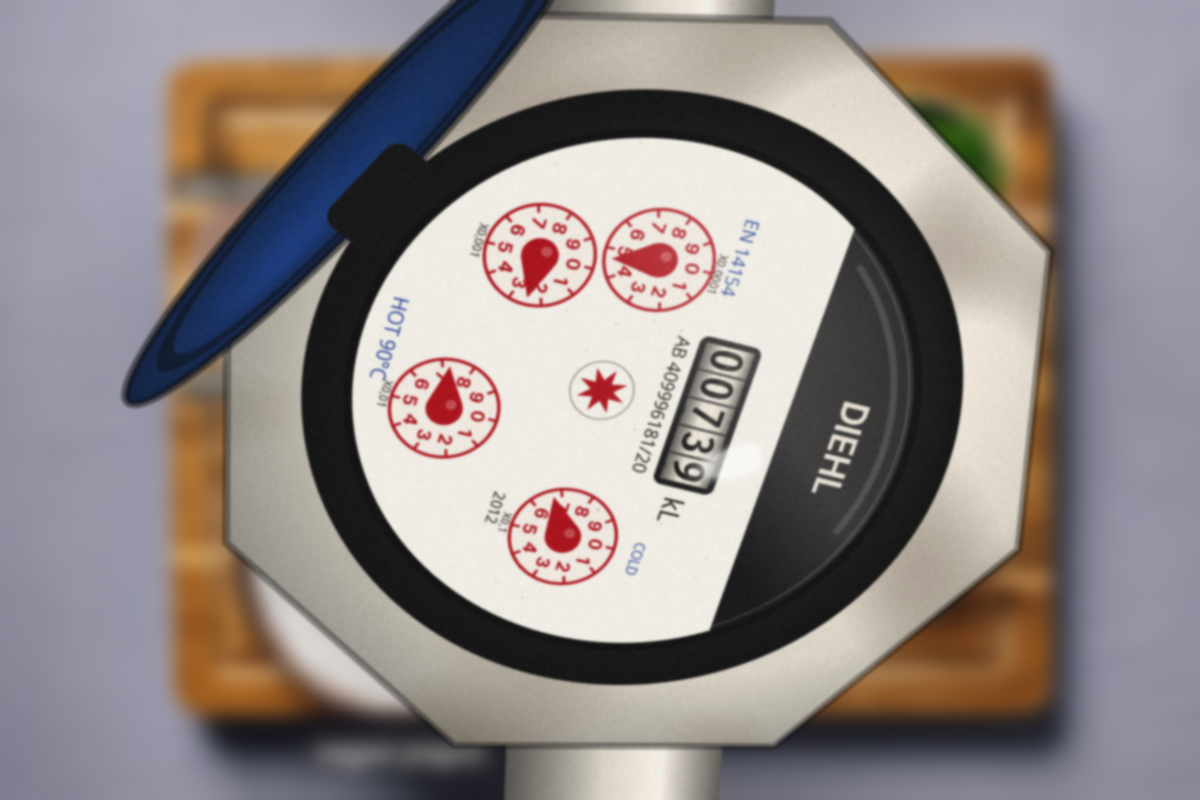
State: 739.6724 kL
